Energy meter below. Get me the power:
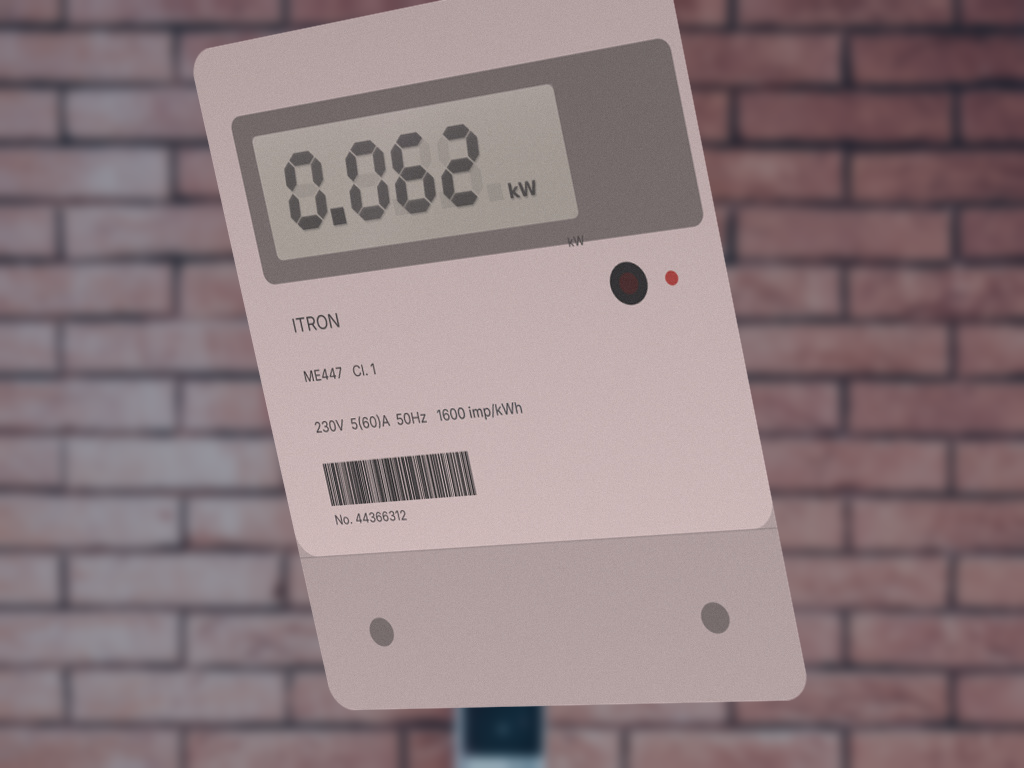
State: 0.062 kW
